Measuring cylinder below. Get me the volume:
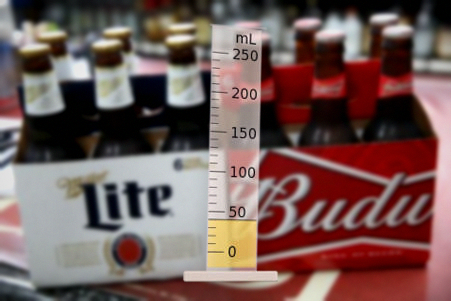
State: 40 mL
